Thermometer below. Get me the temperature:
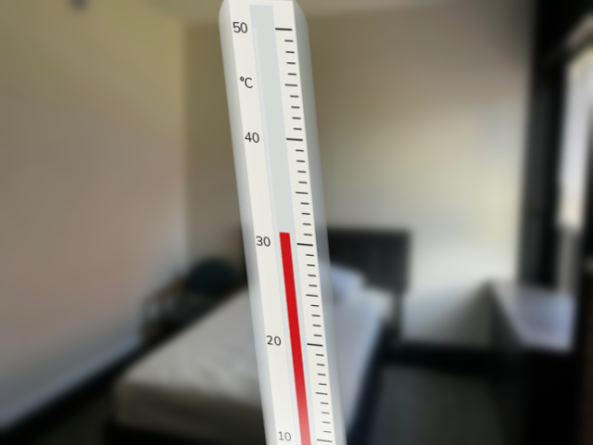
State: 31 °C
